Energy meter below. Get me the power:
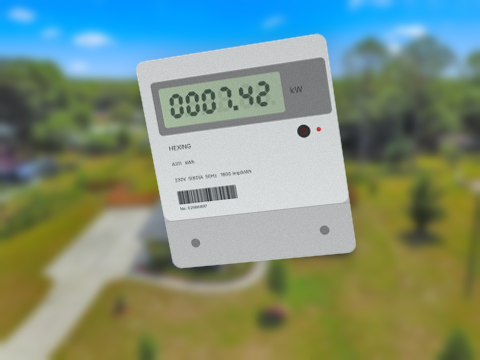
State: 7.42 kW
